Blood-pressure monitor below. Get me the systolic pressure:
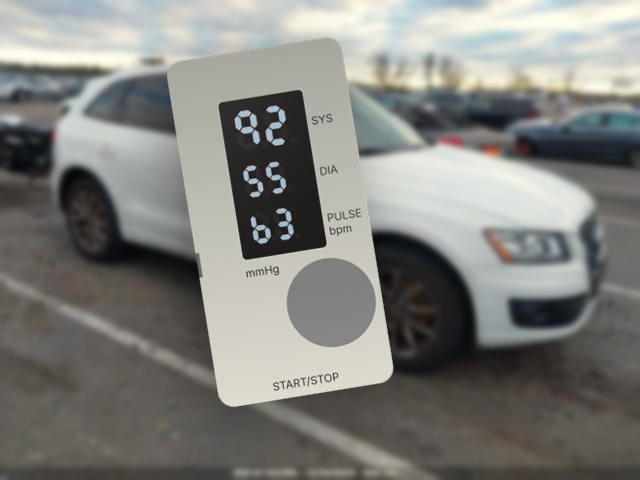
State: 92 mmHg
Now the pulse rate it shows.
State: 63 bpm
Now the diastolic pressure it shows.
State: 55 mmHg
